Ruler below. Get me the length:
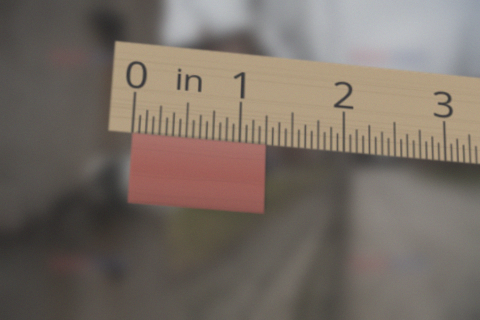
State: 1.25 in
